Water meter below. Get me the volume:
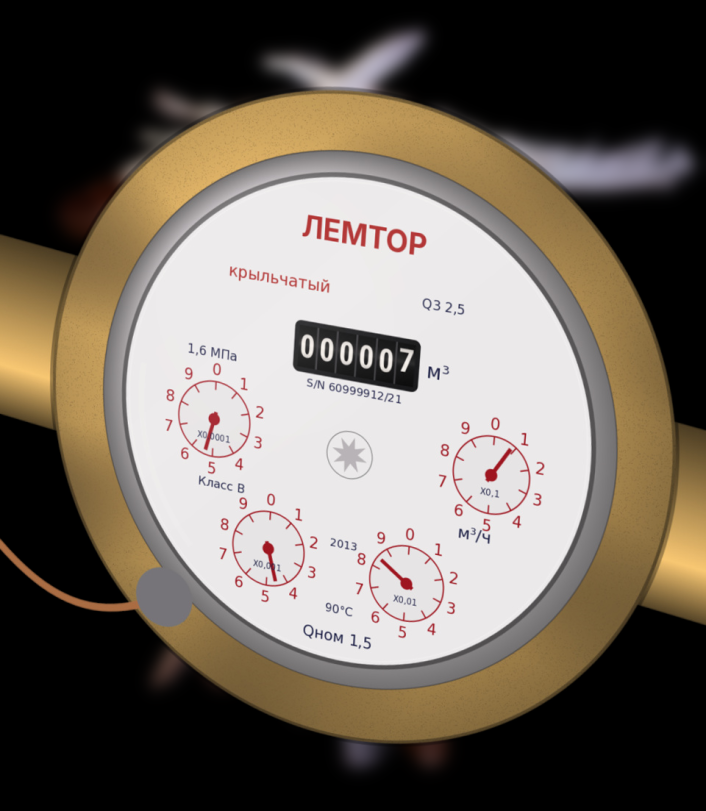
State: 7.0845 m³
